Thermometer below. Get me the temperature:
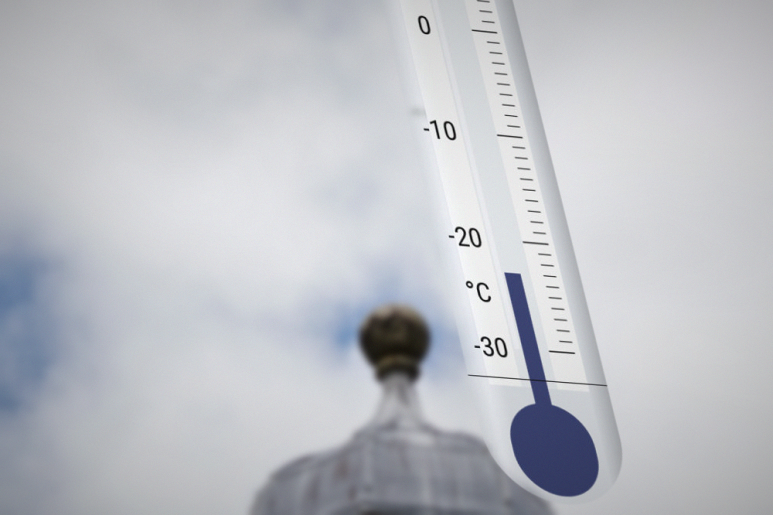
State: -23 °C
